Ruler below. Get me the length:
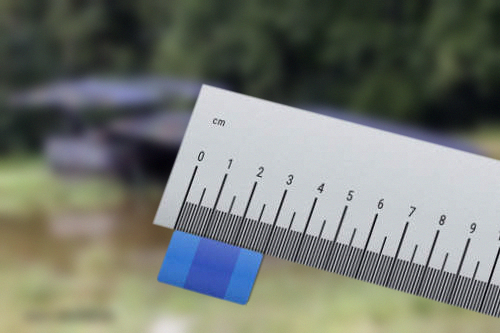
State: 3 cm
